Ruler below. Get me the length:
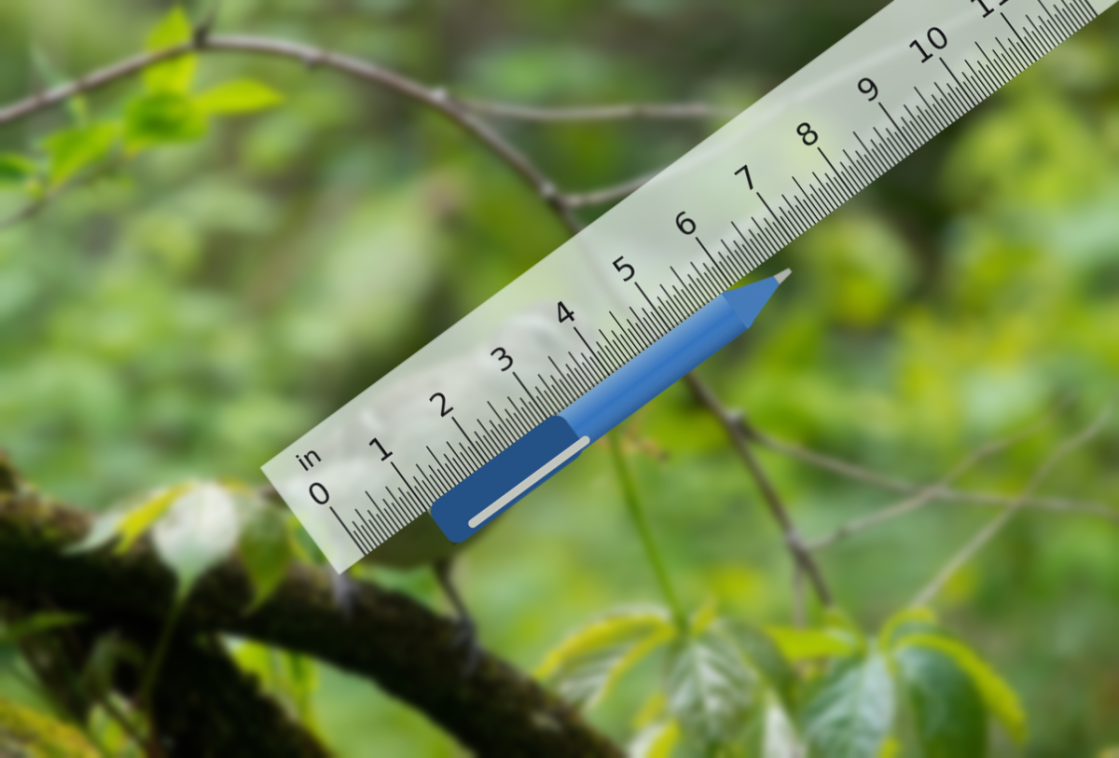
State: 5.75 in
